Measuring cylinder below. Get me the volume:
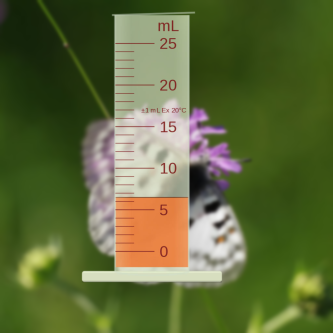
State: 6.5 mL
